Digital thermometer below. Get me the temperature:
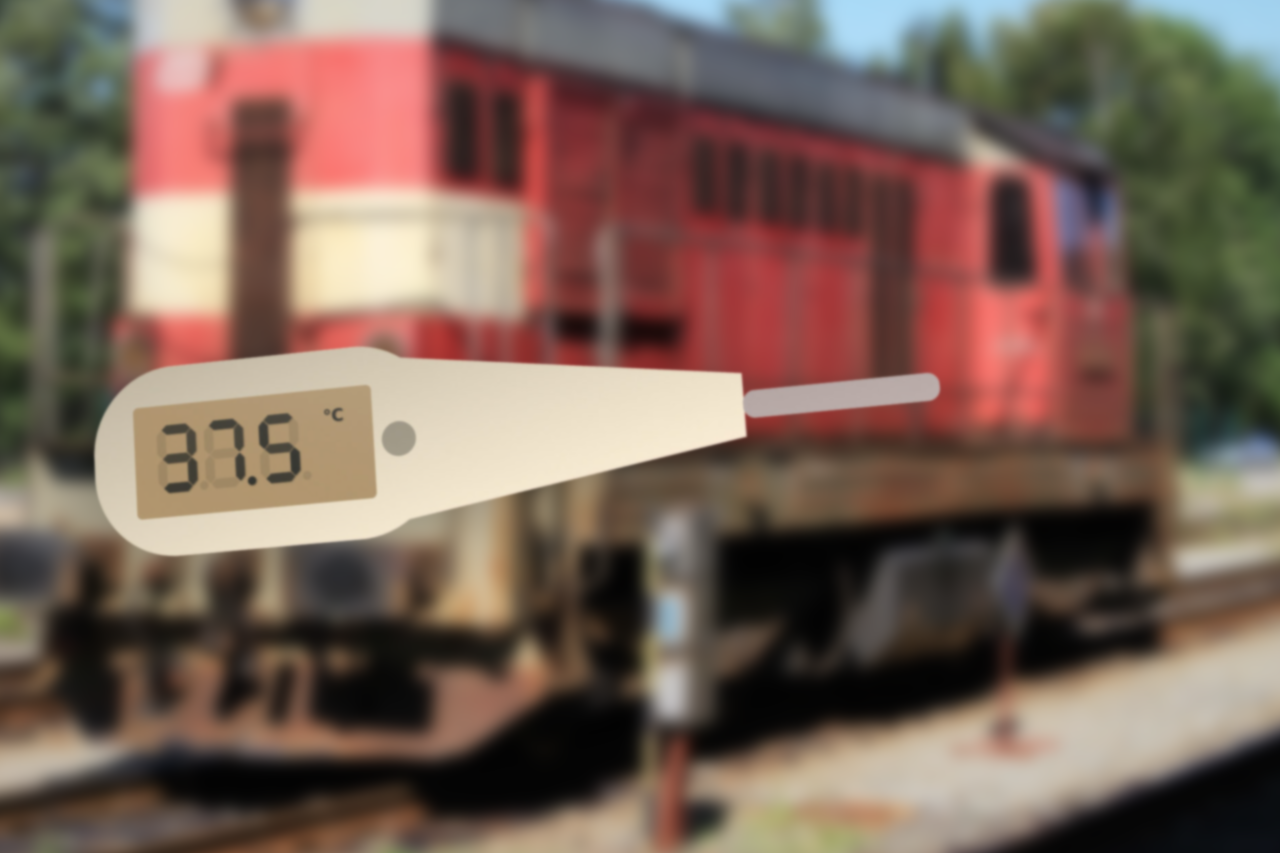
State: 37.5 °C
